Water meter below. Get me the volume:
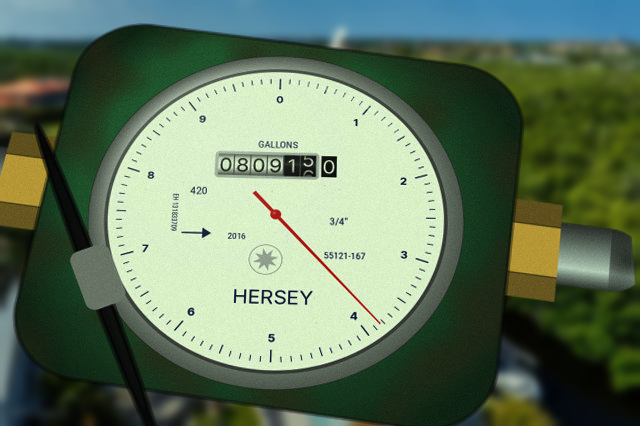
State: 809153.8 gal
